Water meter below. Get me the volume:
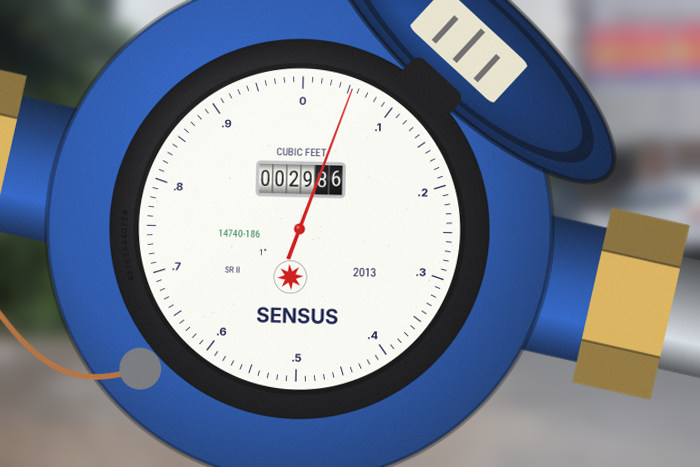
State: 2986.05 ft³
